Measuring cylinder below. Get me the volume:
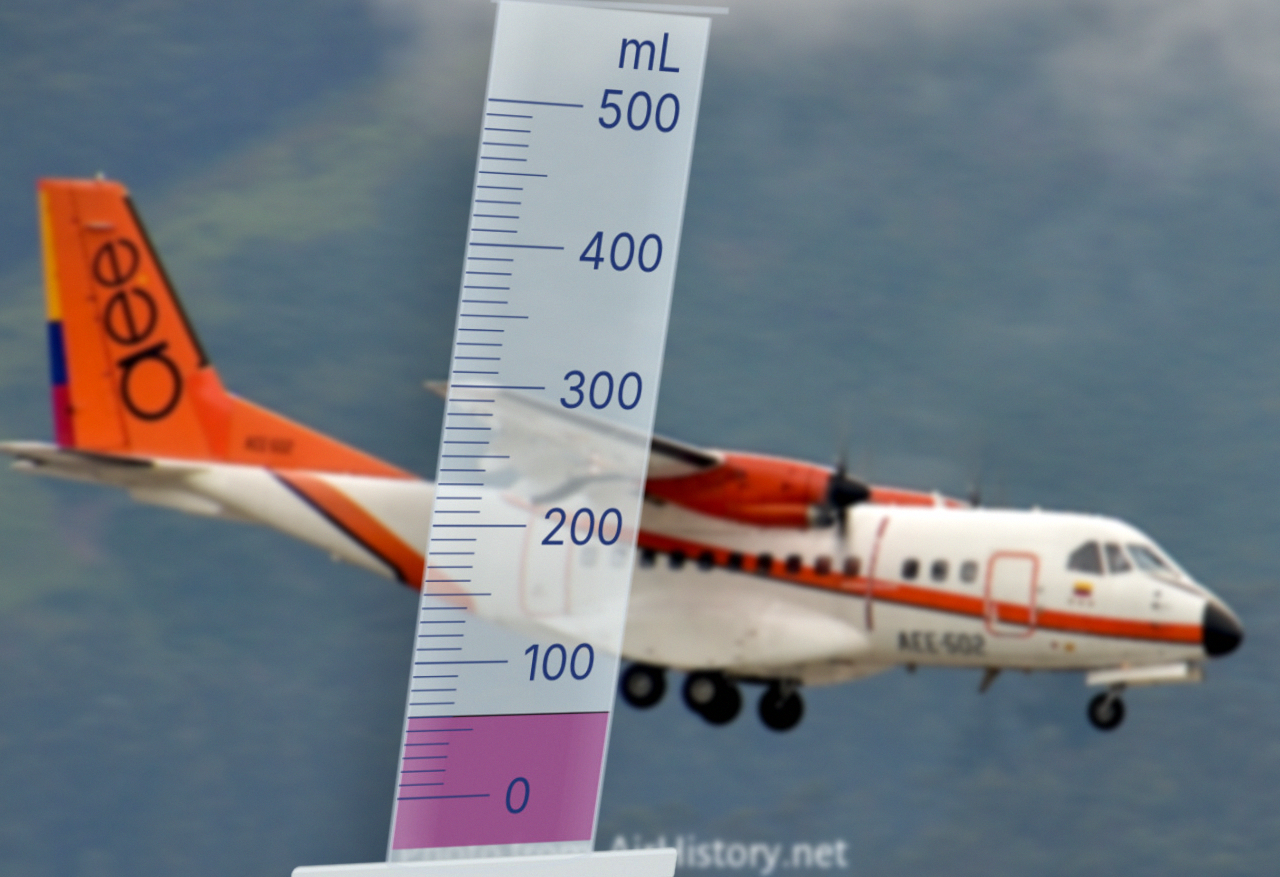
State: 60 mL
